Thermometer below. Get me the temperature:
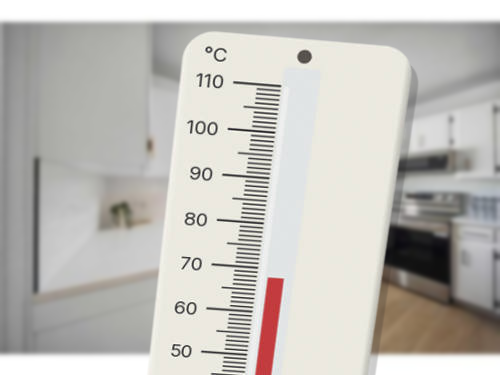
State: 68 °C
